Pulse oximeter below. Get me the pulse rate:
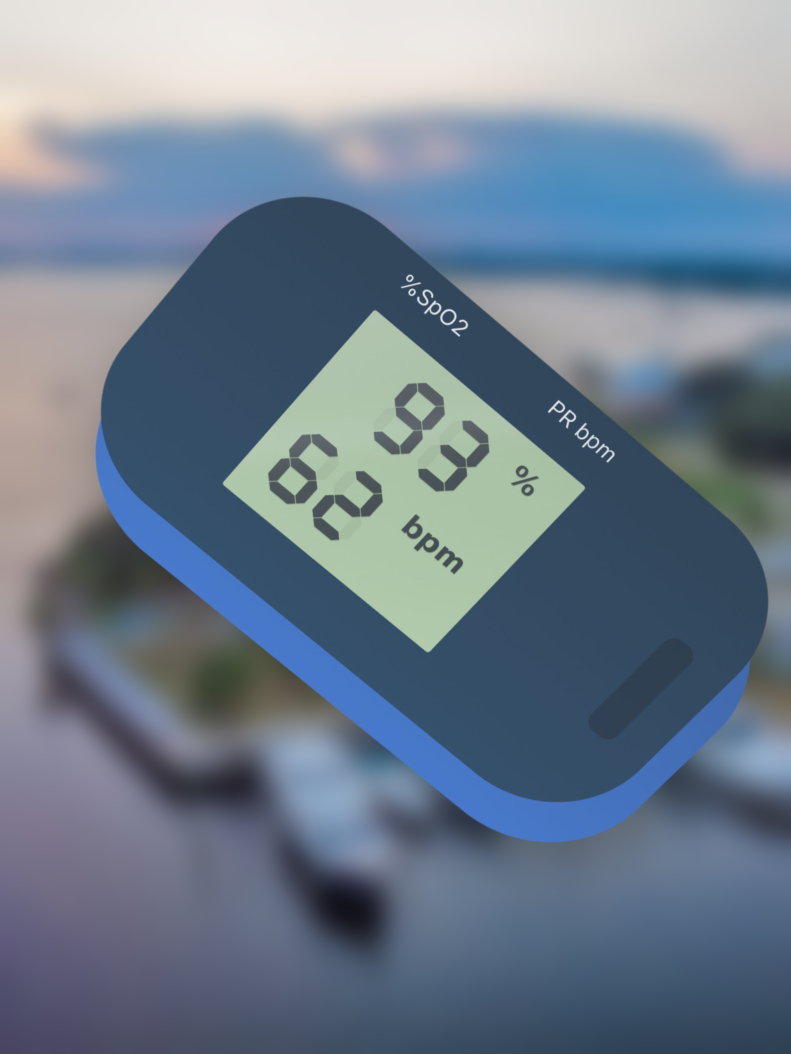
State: 62 bpm
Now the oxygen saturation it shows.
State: 93 %
